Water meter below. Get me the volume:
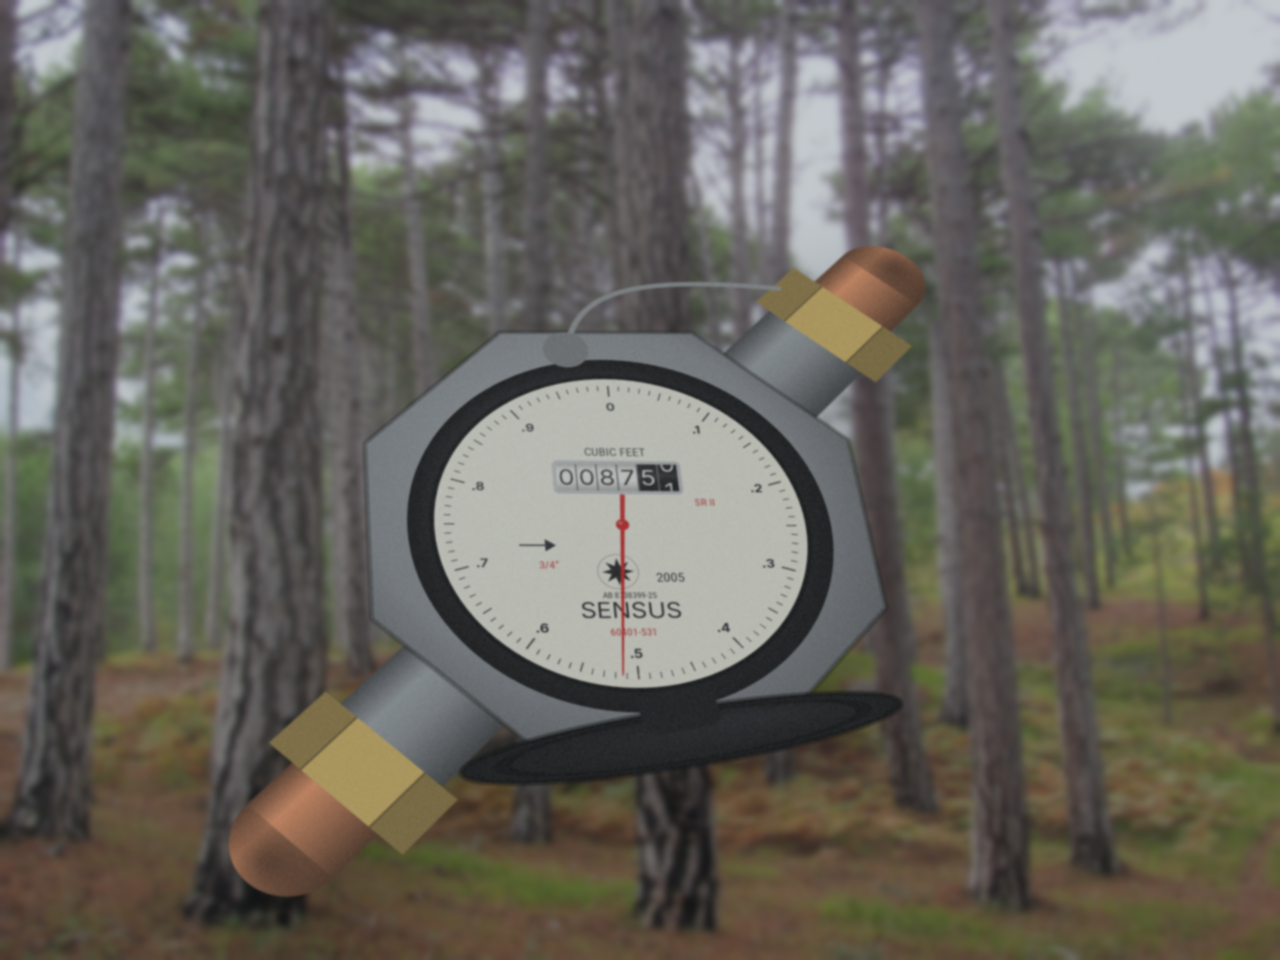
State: 8750.51 ft³
